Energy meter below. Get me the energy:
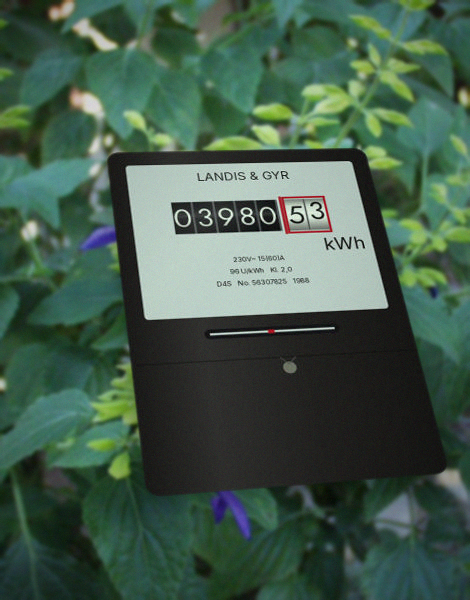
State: 3980.53 kWh
